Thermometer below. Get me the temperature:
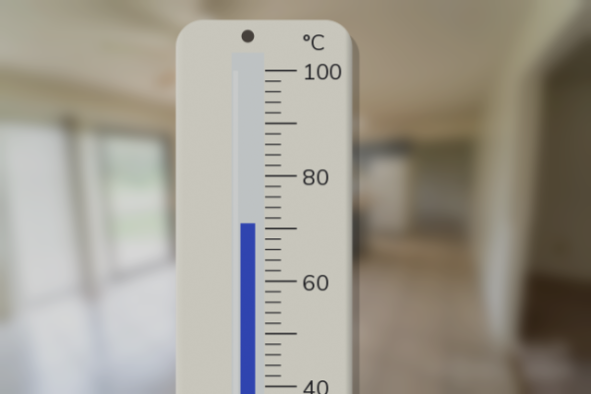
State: 71 °C
